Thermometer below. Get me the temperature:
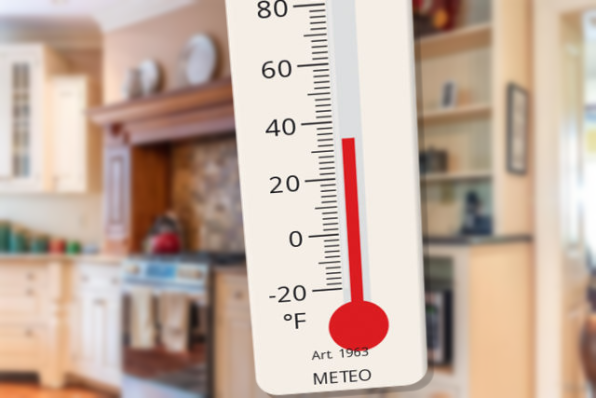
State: 34 °F
